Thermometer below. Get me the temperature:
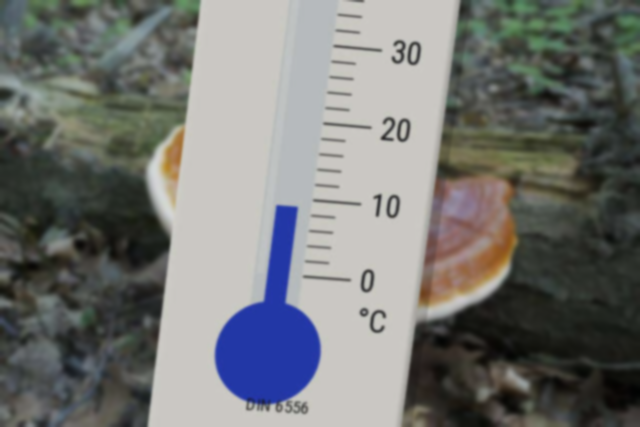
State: 9 °C
